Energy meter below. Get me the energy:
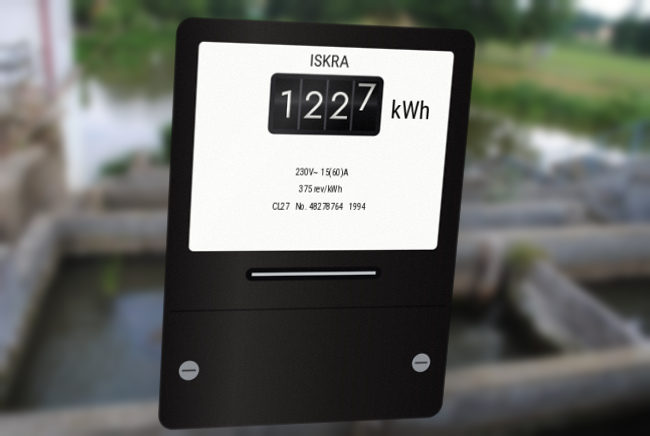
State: 1227 kWh
